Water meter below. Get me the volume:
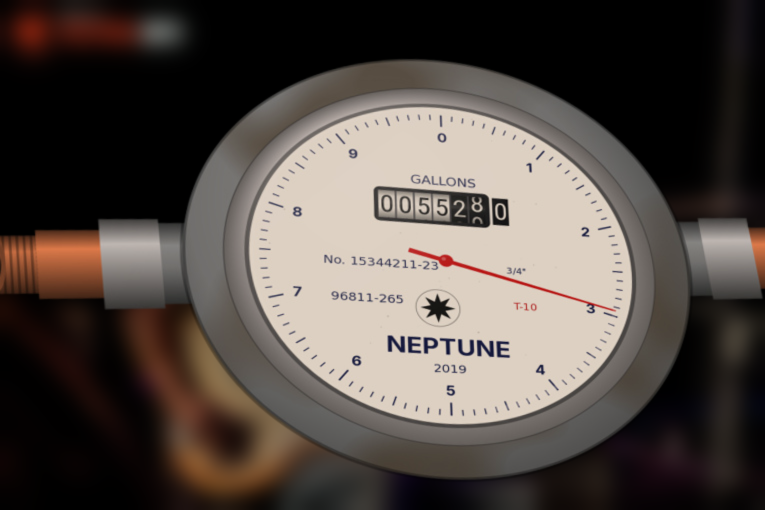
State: 55282.9 gal
